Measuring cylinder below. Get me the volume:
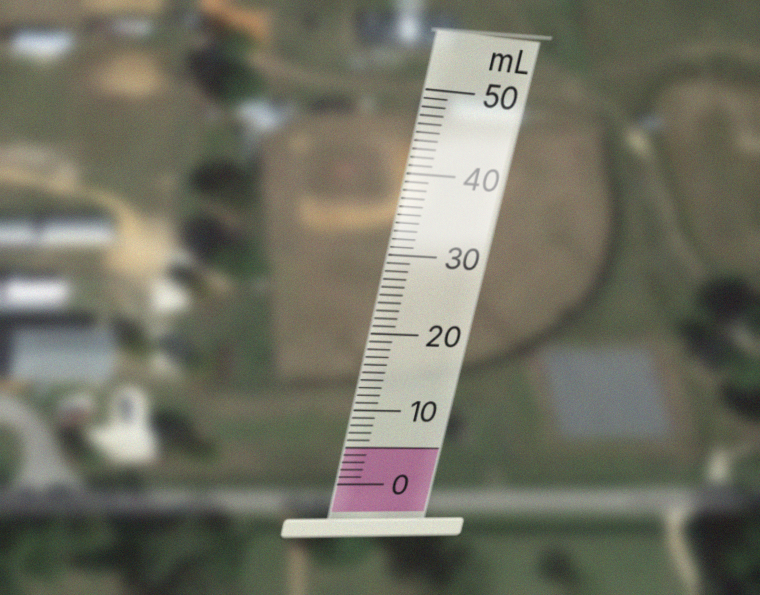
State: 5 mL
